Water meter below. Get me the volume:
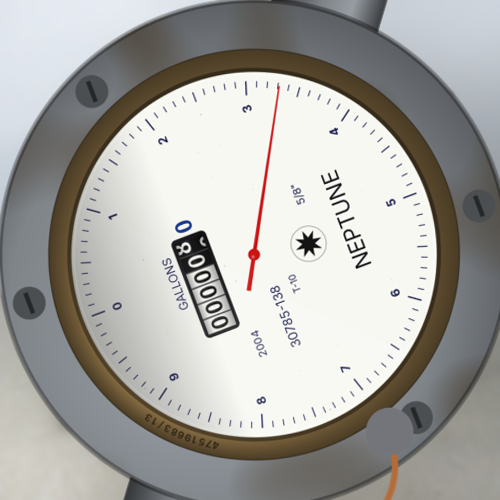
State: 83.3 gal
